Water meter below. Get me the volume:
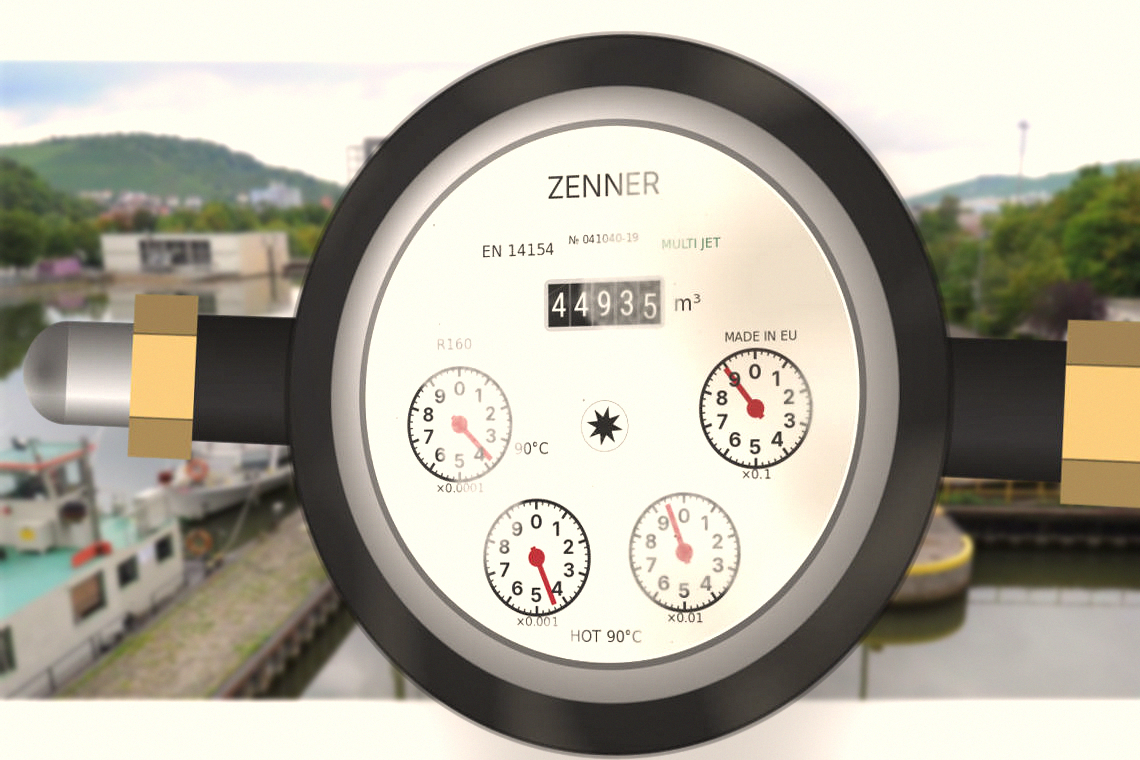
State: 44934.8943 m³
